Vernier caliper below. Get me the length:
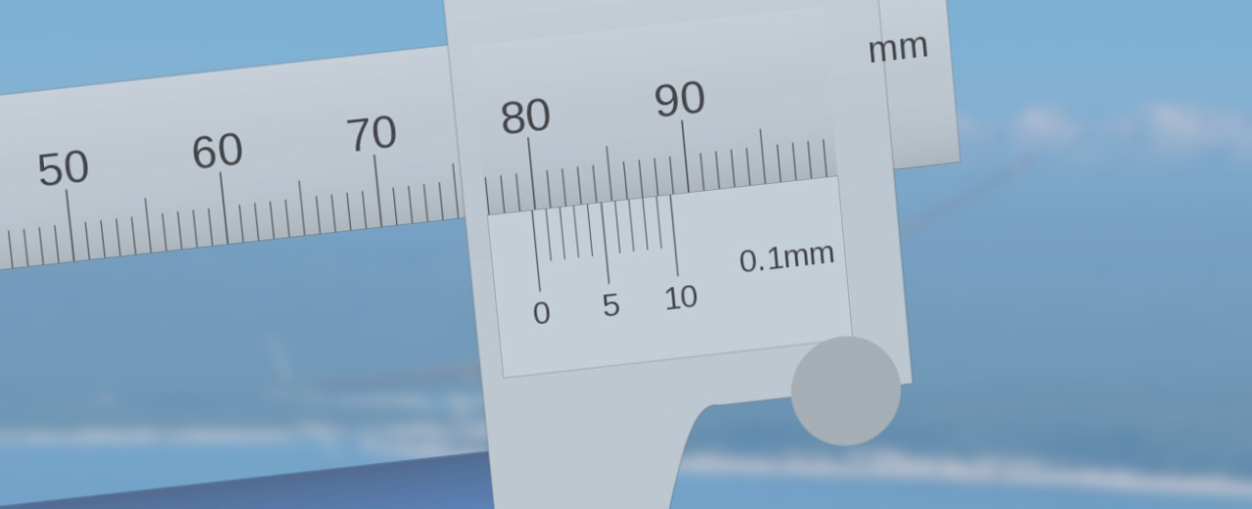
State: 79.8 mm
